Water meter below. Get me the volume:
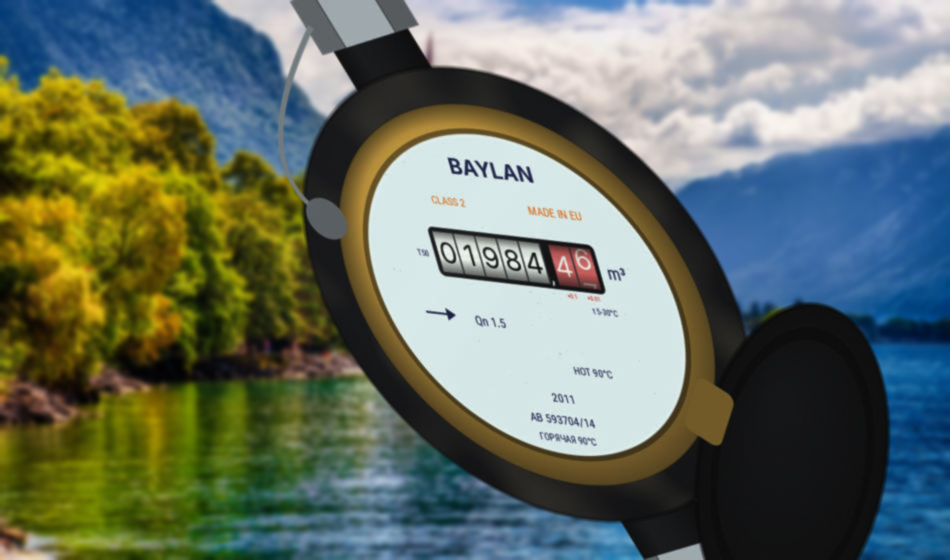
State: 1984.46 m³
